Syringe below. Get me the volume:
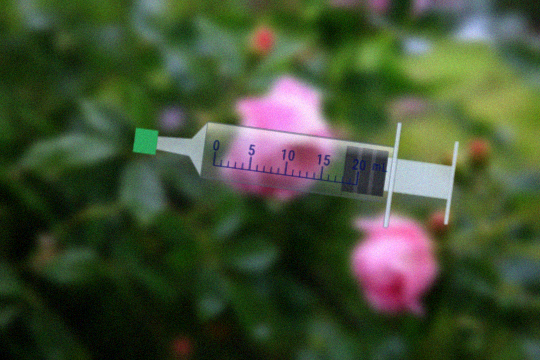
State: 18 mL
